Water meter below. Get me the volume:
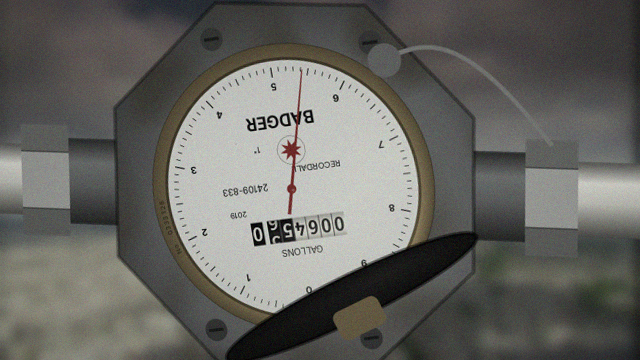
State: 64555.4 gal
